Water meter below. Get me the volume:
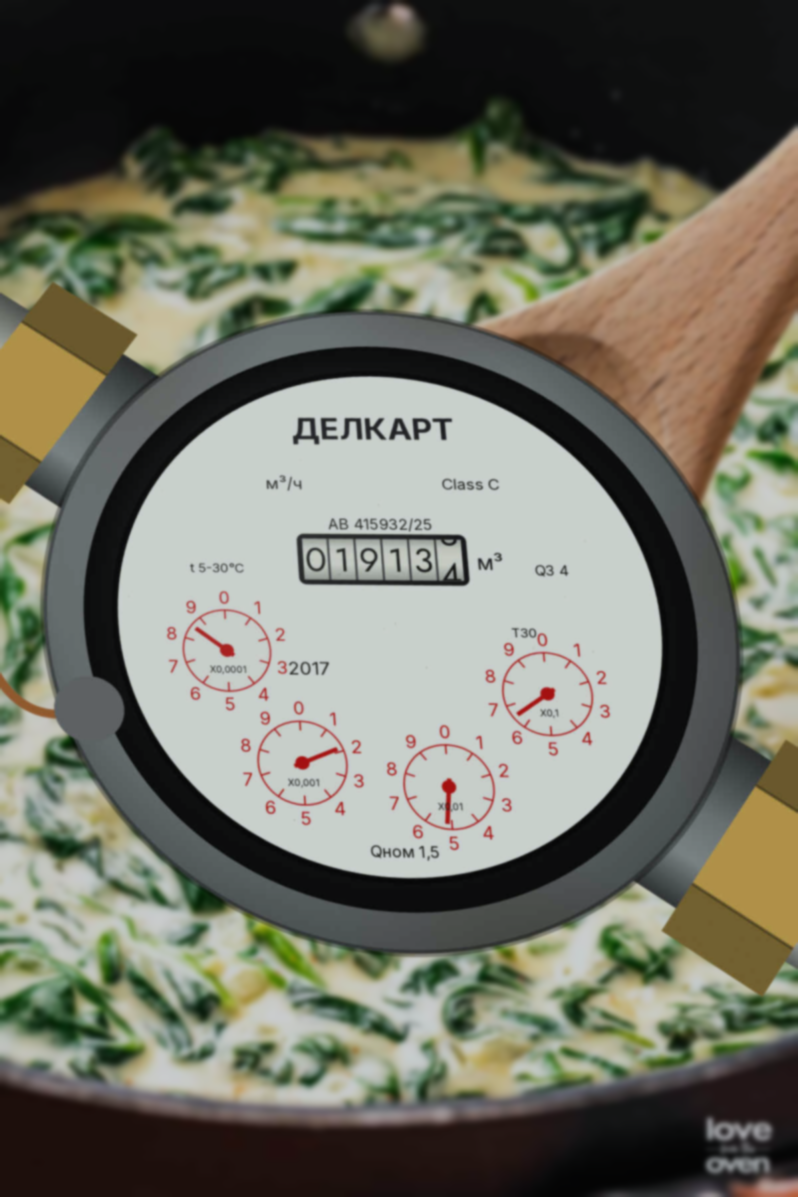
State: 19133.6518 m³
